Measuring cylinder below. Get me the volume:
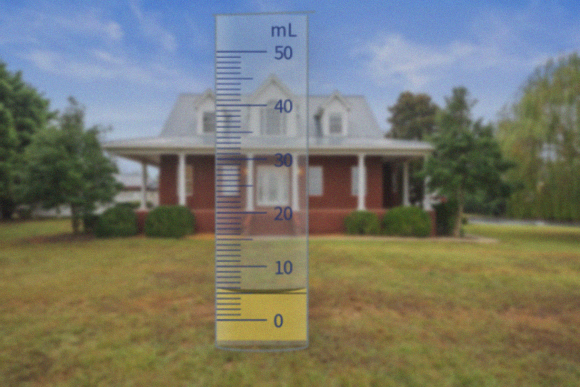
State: 5 mL
